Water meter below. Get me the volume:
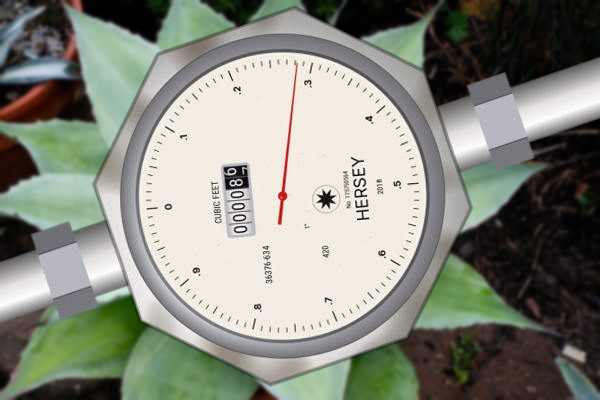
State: 86.28 ft³
